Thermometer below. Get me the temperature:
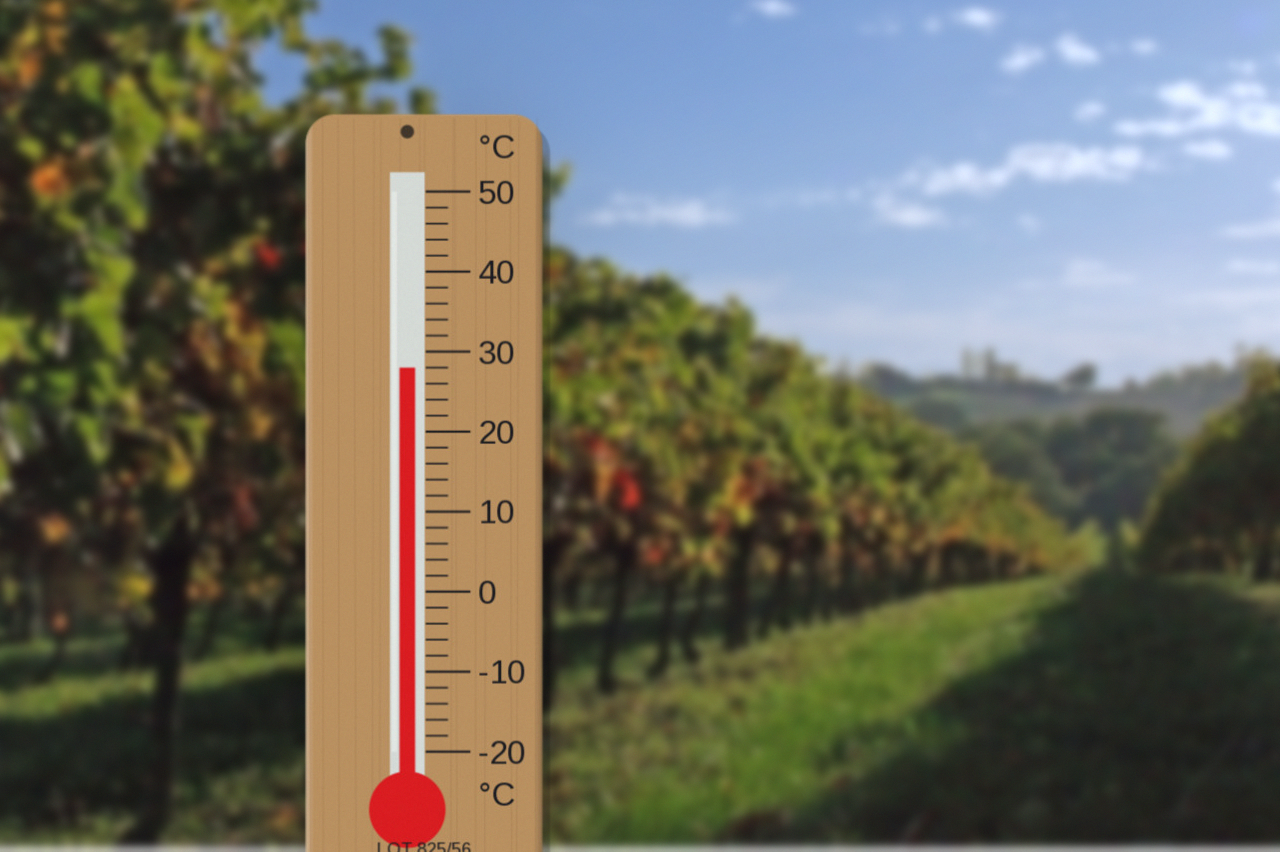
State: 28 °C
